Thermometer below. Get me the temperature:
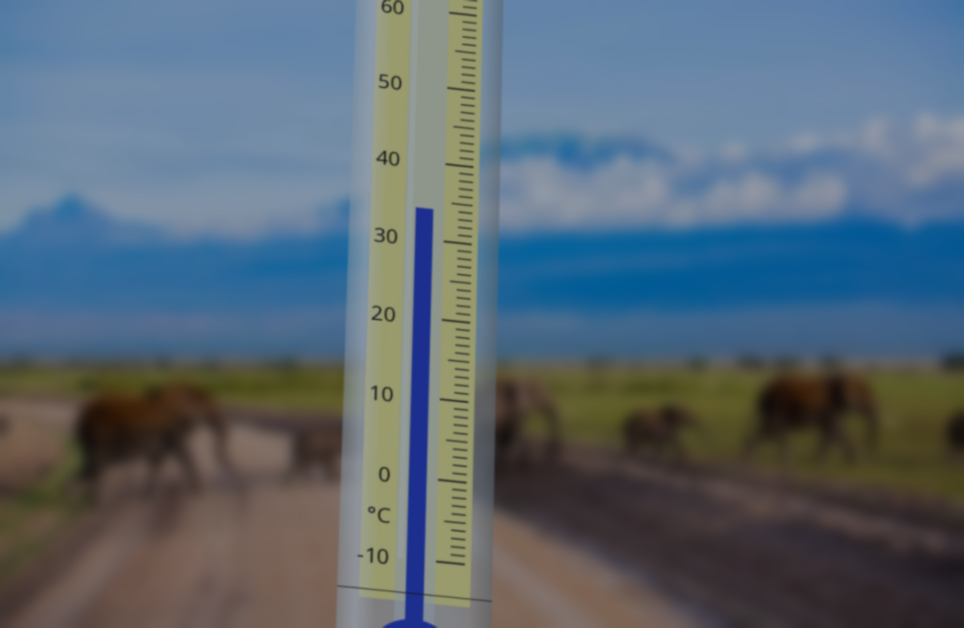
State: 34 °C
